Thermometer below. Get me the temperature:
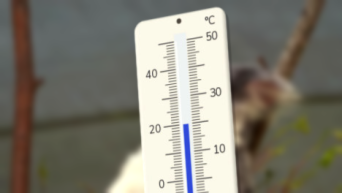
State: 20 °C
